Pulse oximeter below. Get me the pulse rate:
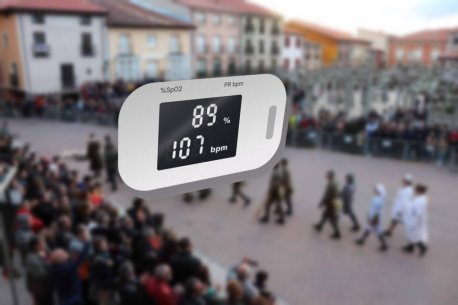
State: 107 bpm
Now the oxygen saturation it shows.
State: 89 %
